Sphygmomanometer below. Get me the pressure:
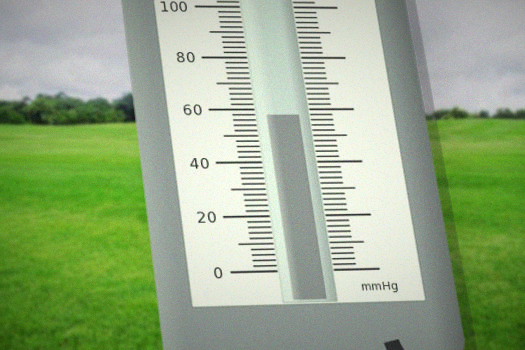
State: 58 mmHg
